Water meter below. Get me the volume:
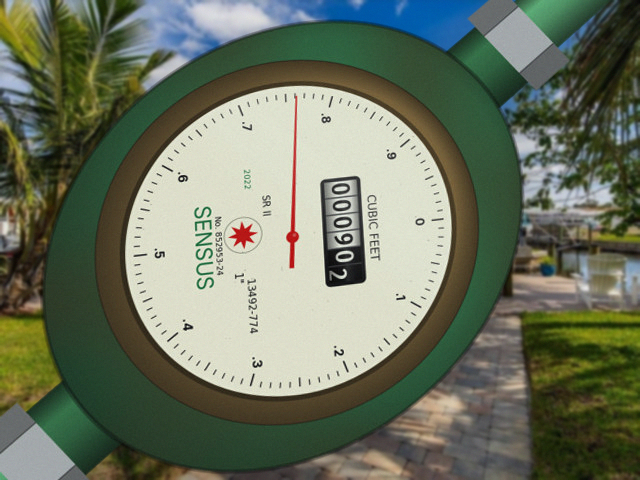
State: 901.76 ft³
